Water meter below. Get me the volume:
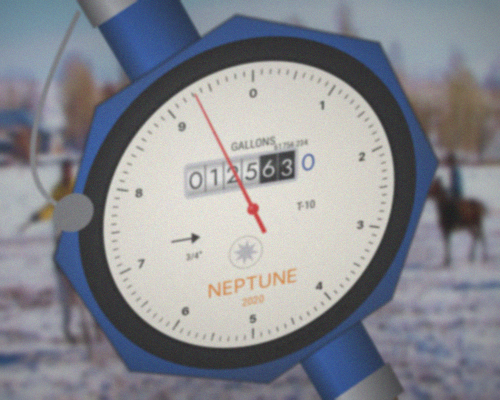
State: 125629.3 gal
